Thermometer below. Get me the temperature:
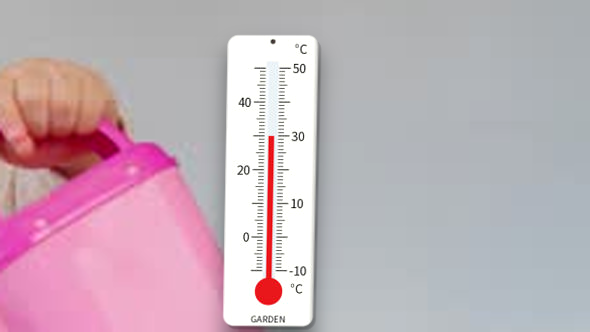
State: 30 °C
